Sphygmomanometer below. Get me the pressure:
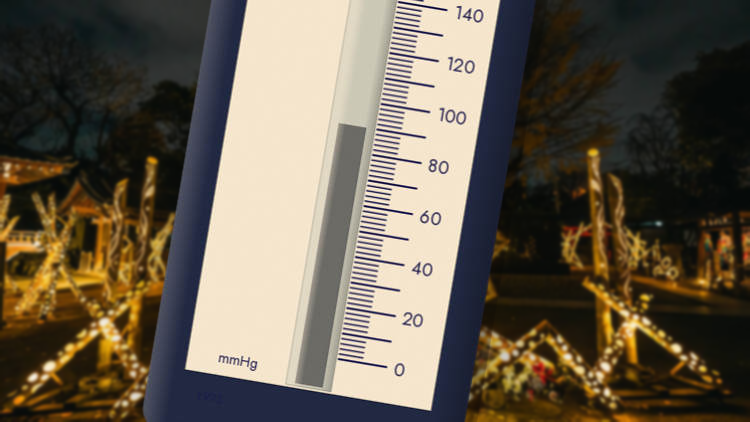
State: 90 mmHg
